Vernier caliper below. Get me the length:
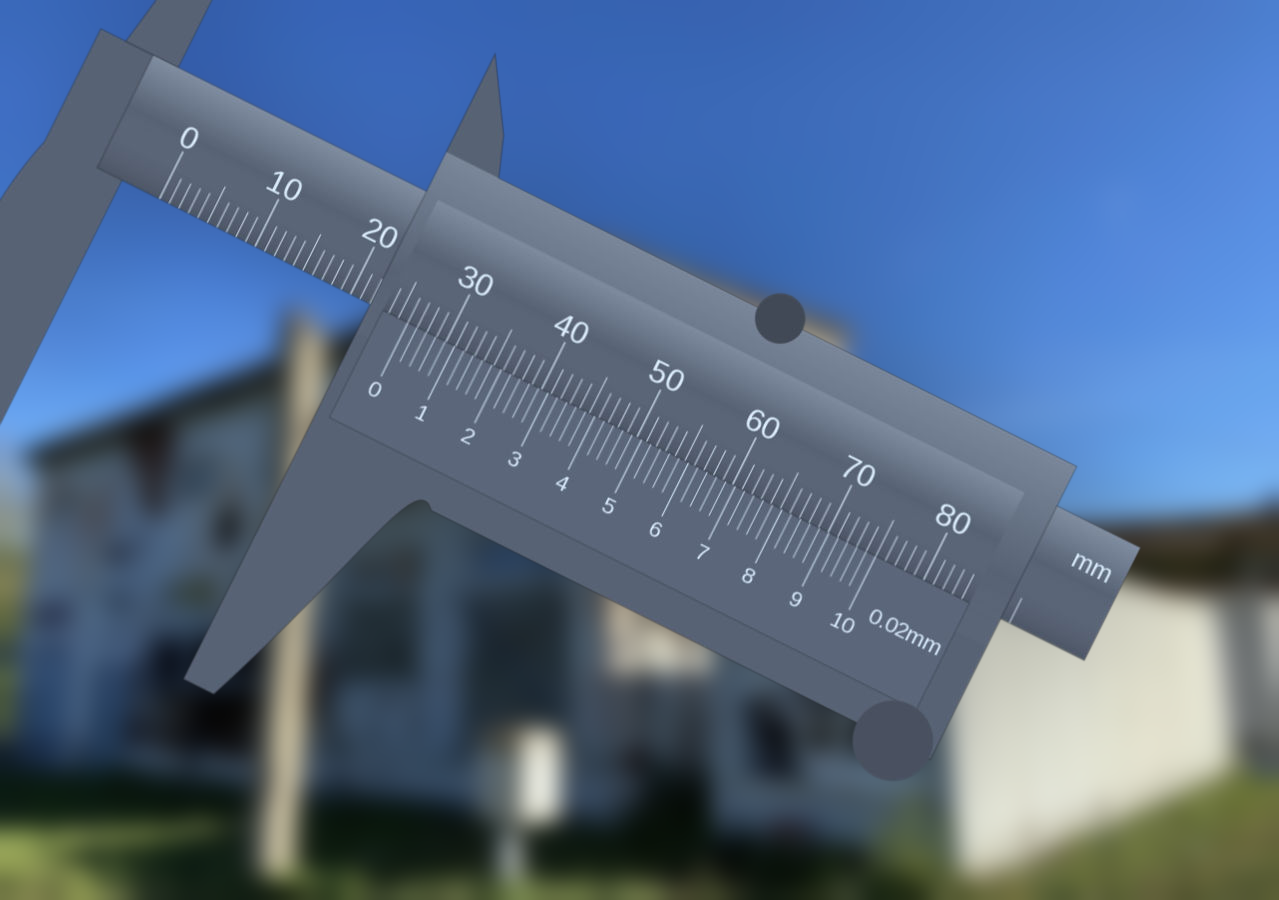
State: 26.0 mm
